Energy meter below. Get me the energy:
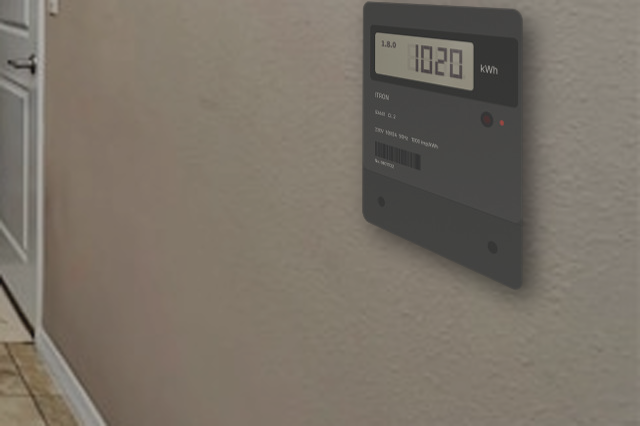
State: 1020 kWh
